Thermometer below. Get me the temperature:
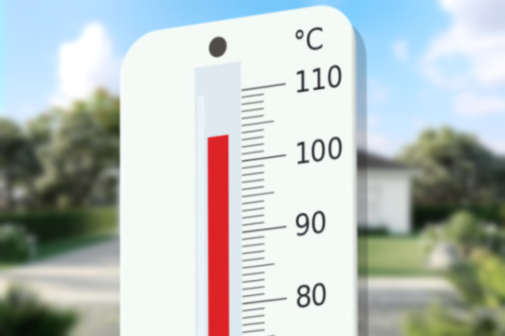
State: 104 °C
